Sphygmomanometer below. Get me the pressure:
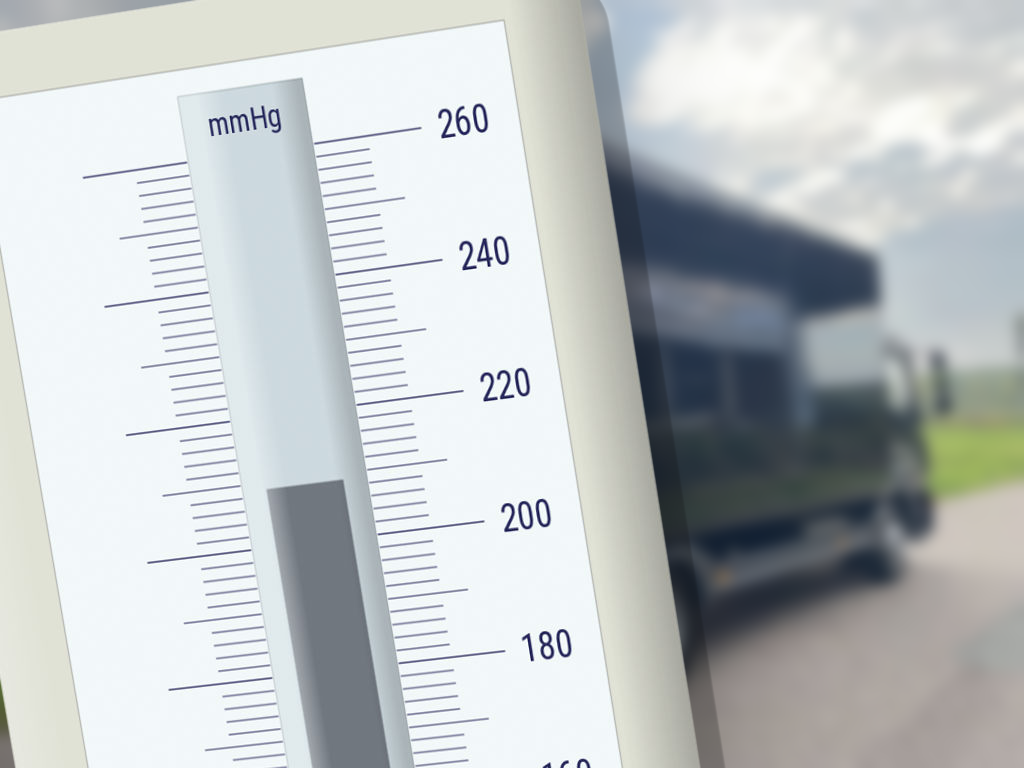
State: 209 mmHg
